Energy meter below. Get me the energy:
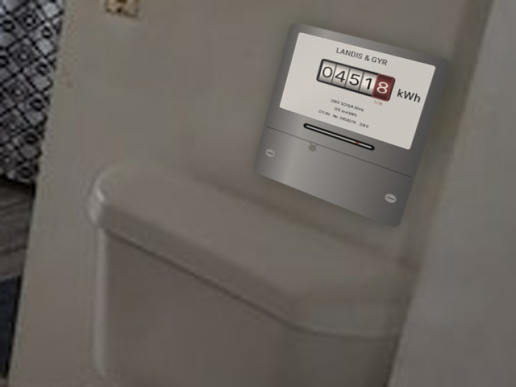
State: 451.8 kWh
